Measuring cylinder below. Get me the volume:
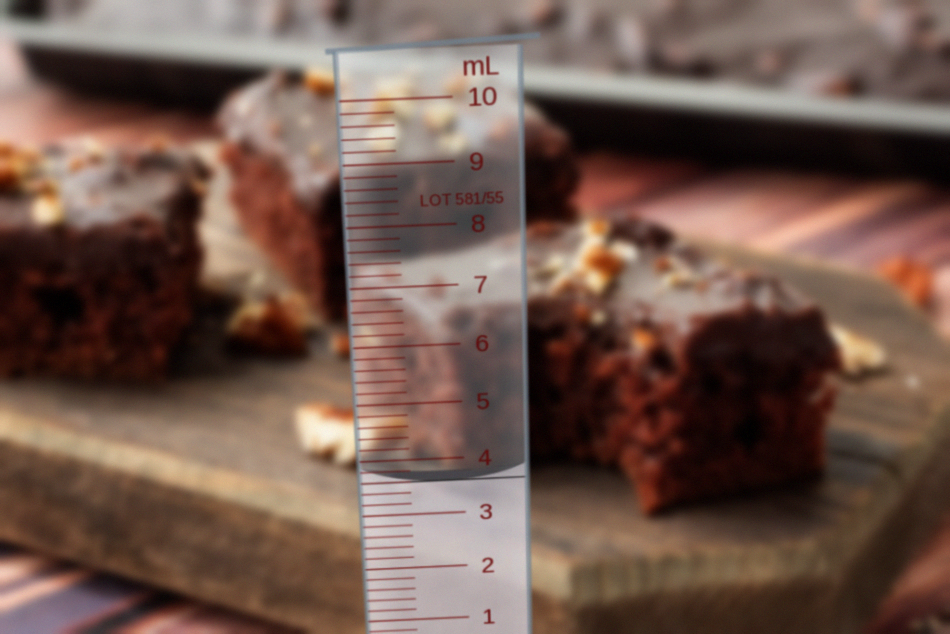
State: 3.6 mL
